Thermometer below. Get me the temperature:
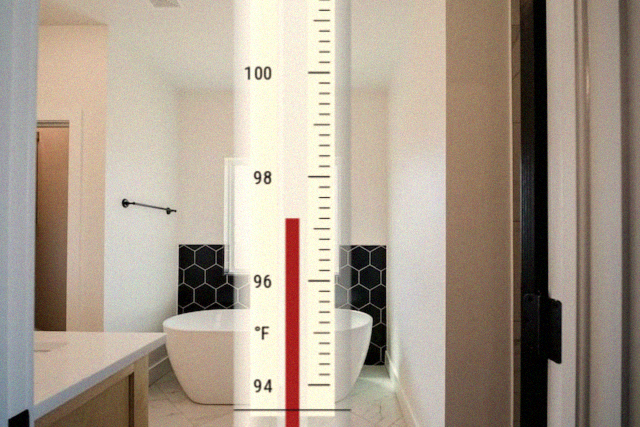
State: 97.2 °F
